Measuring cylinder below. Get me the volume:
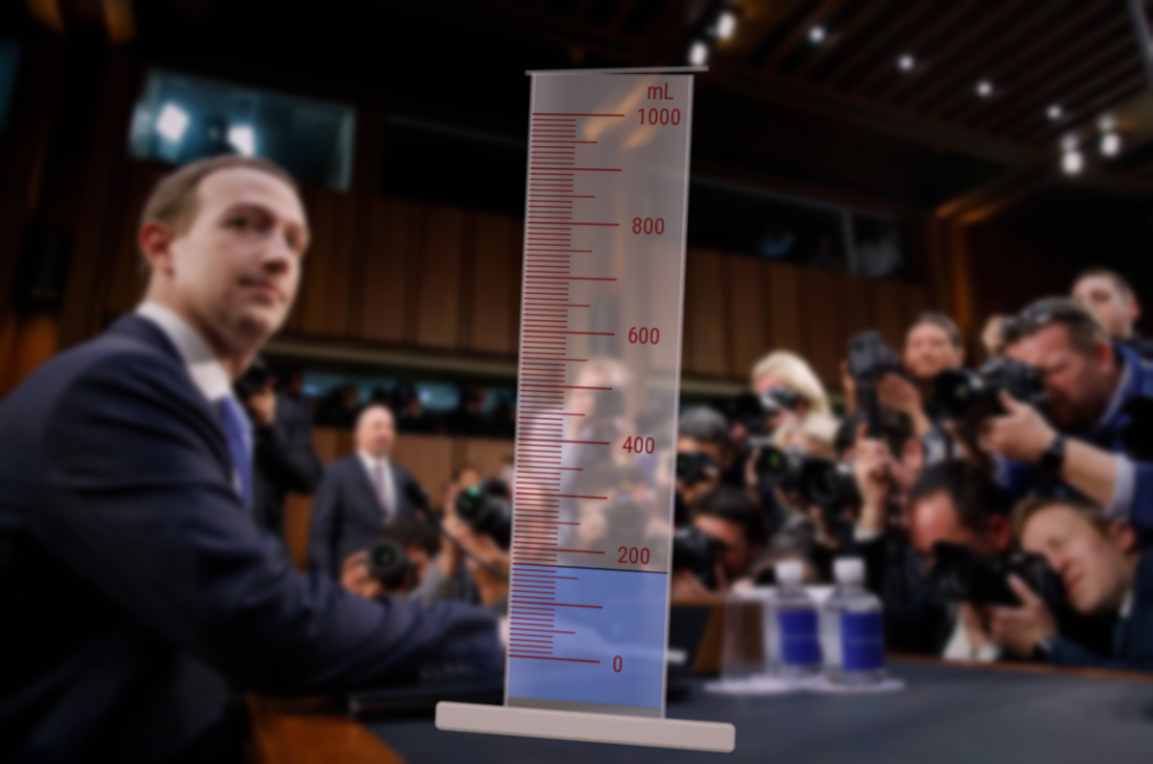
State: 170 mL
